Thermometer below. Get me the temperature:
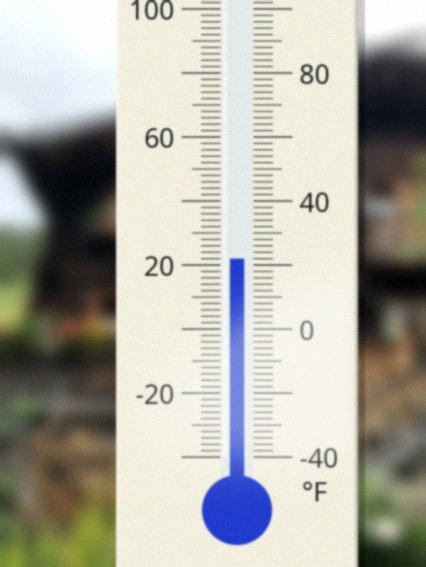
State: 22 °F
